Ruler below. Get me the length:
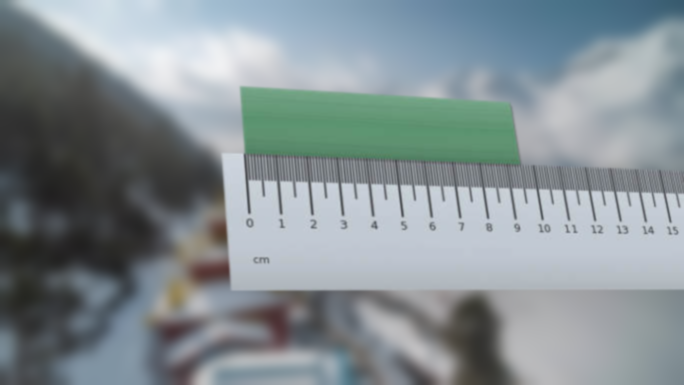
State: 9.5 cm
